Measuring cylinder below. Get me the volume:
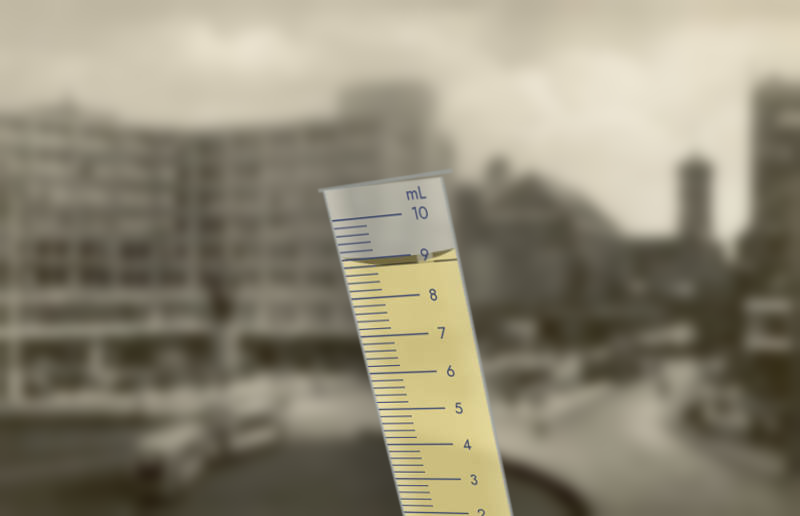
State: 8.8 mL
